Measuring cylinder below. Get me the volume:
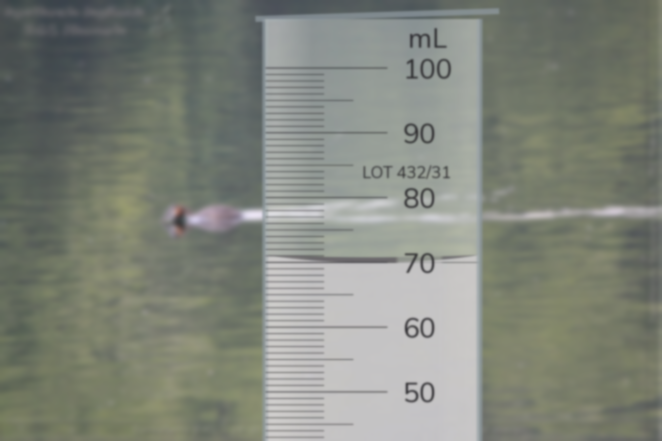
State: 70 mL
